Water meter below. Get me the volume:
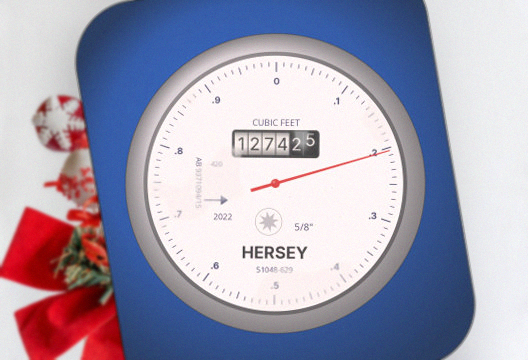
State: 127425.20 ft³
